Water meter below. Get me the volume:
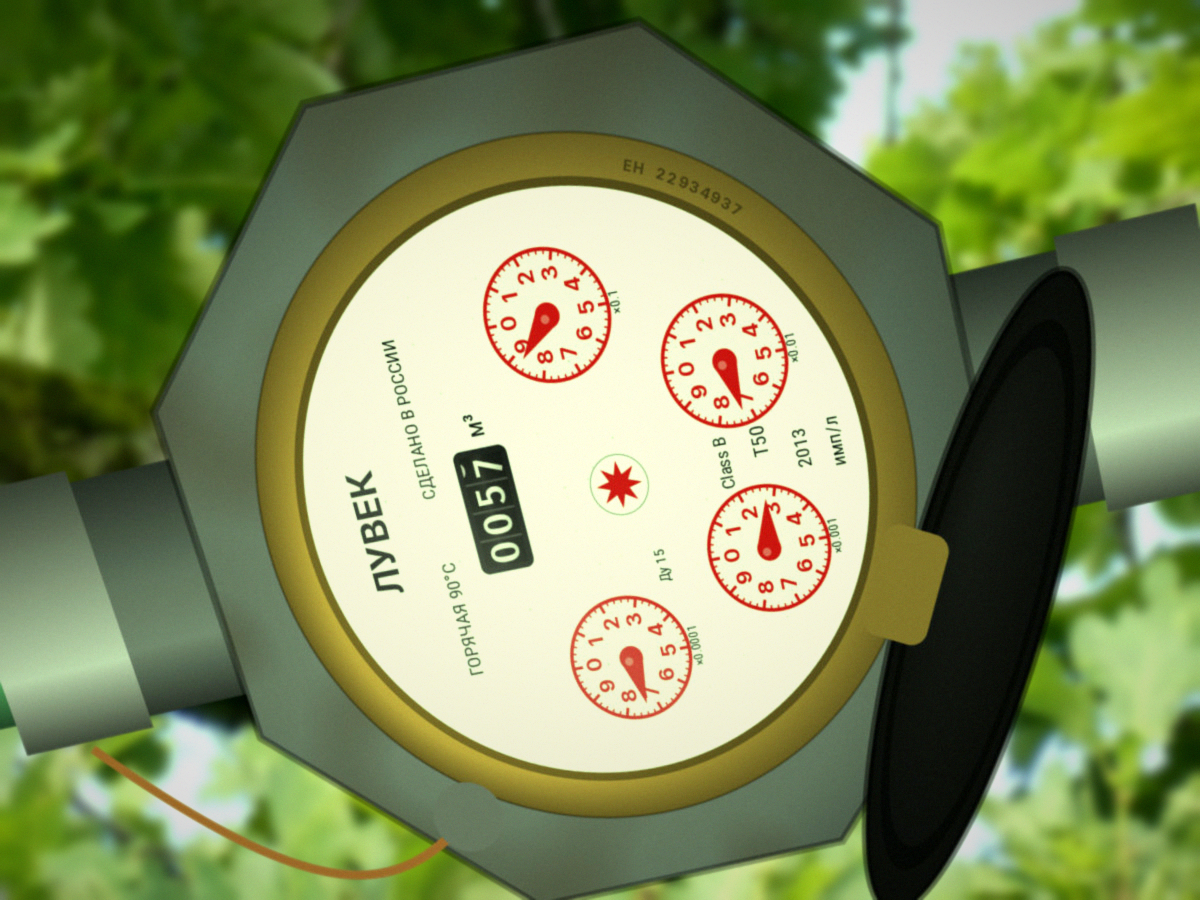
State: 56.8727 m³
